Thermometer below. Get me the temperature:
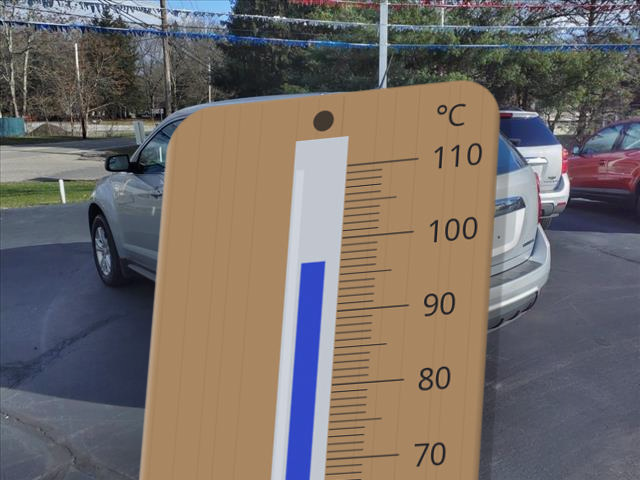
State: 97 °C
